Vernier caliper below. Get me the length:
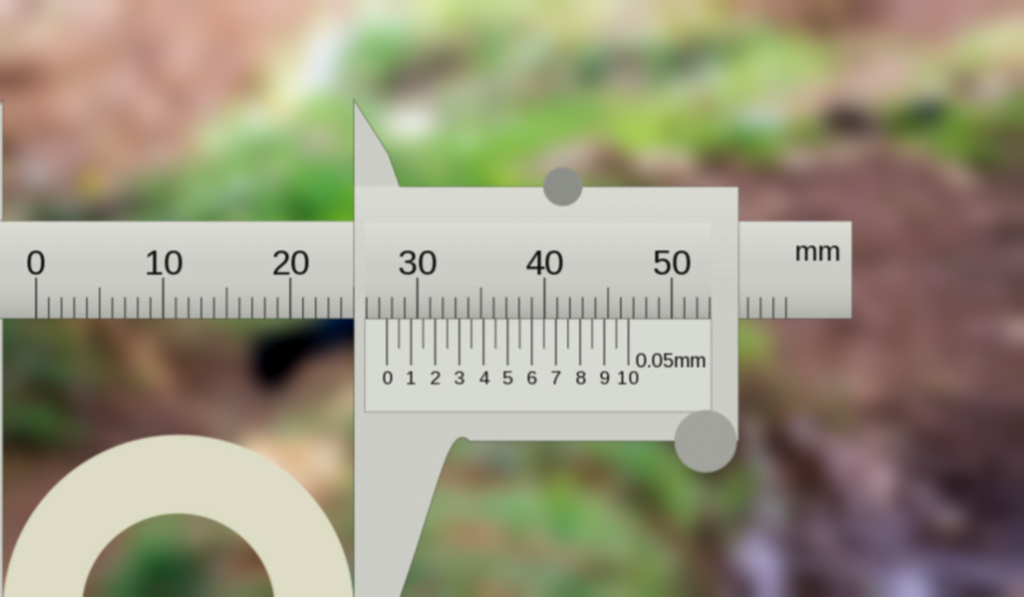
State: 27.6 mm
